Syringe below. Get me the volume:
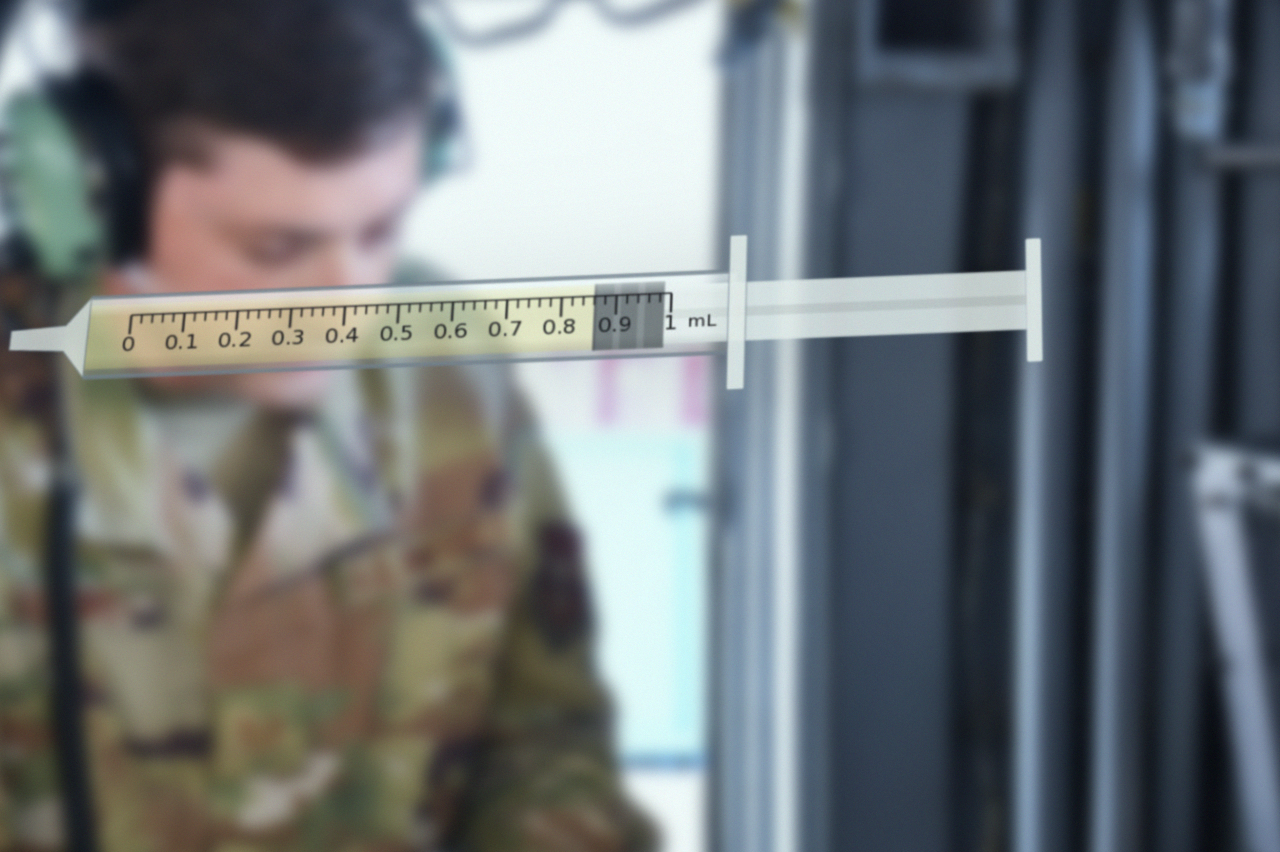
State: 0.86 mL
